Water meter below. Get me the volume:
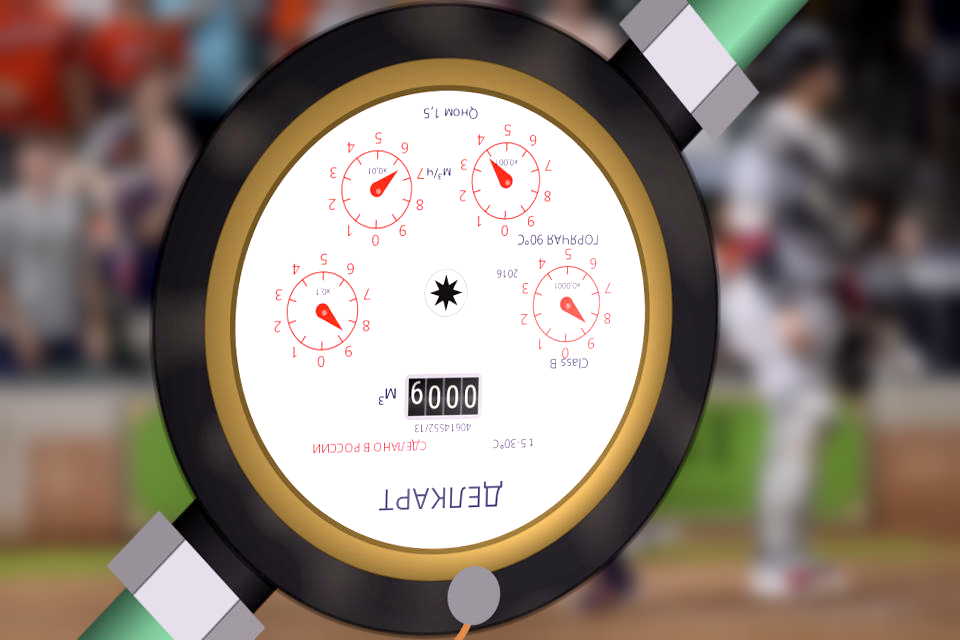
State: 8.8638 m³
